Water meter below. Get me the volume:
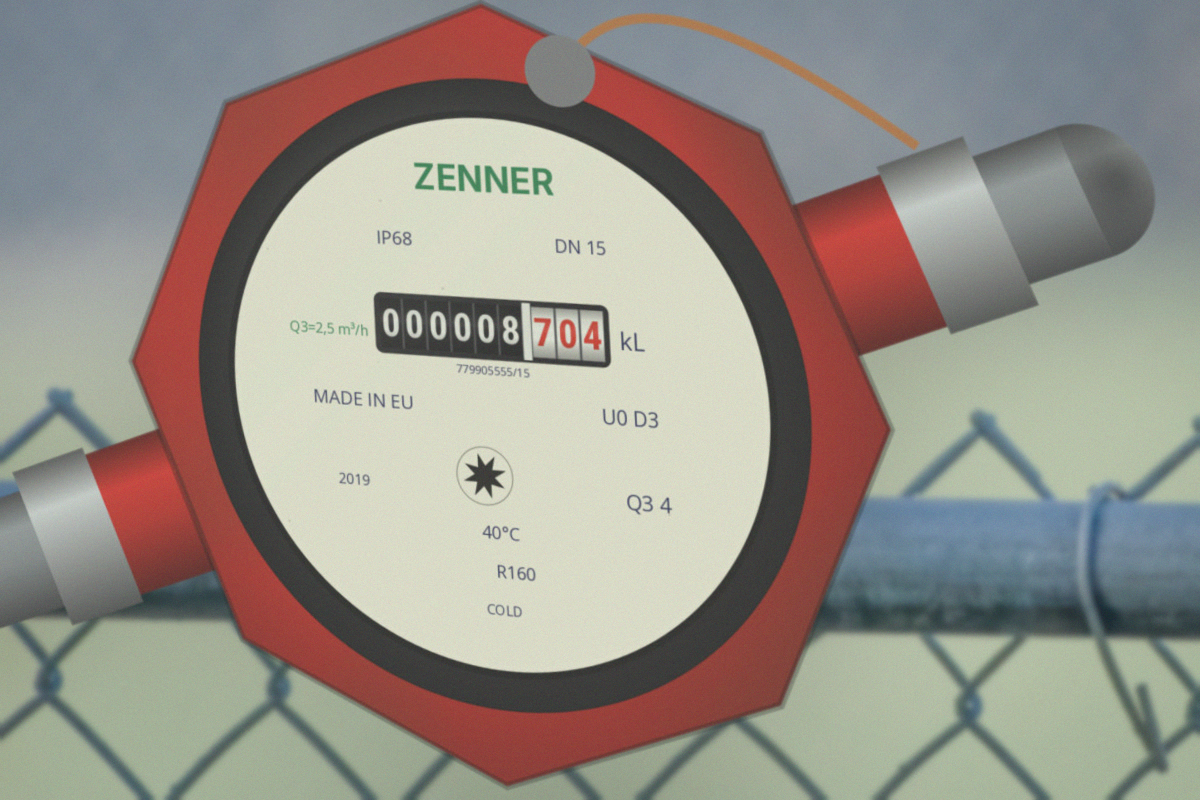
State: 8.704 kL
